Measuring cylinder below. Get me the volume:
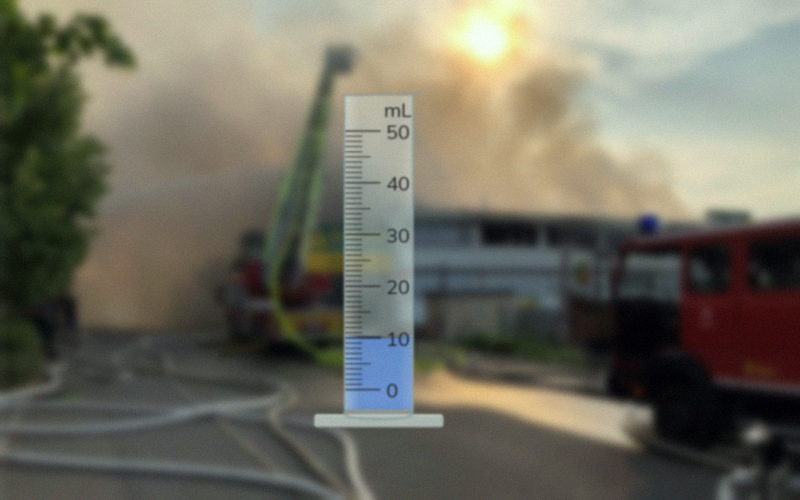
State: 10 mL
